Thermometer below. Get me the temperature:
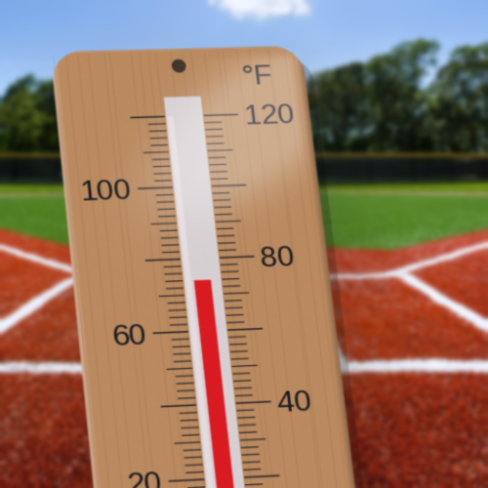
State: 74 °F
